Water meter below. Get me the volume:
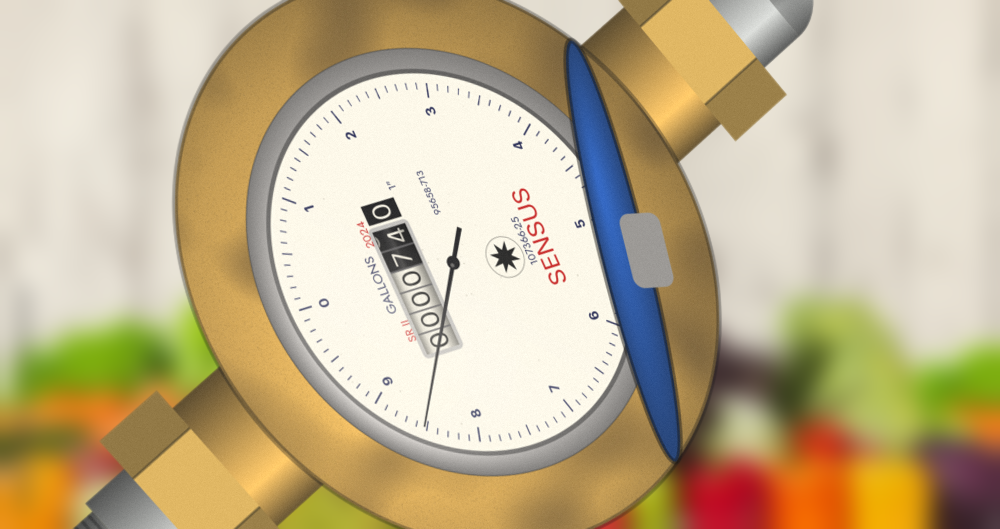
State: 738.5 gal
